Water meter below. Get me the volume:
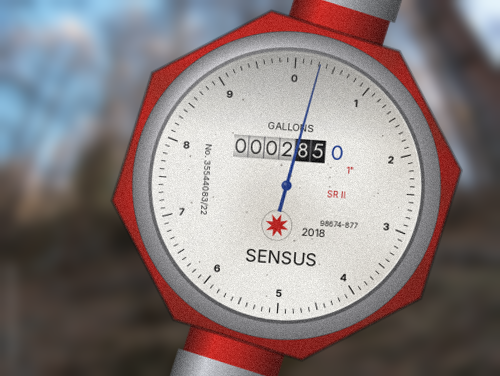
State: 2850.3 gal
